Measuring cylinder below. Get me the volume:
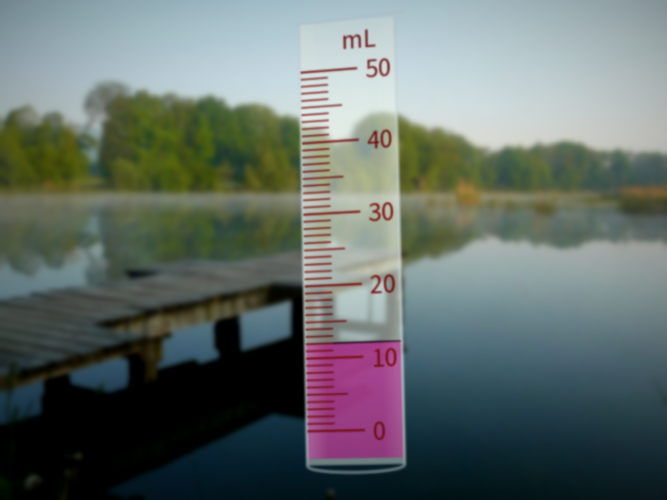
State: 12 mL
